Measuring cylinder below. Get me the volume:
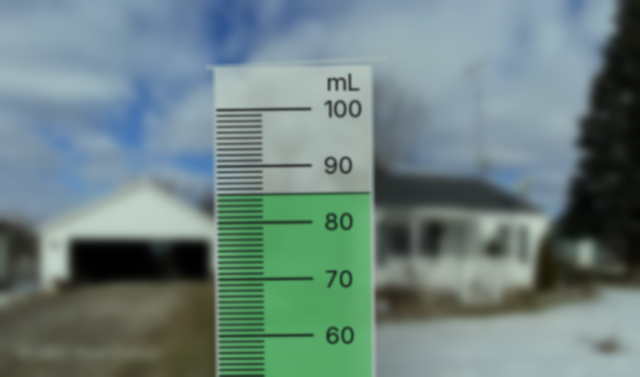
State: 85 mL
